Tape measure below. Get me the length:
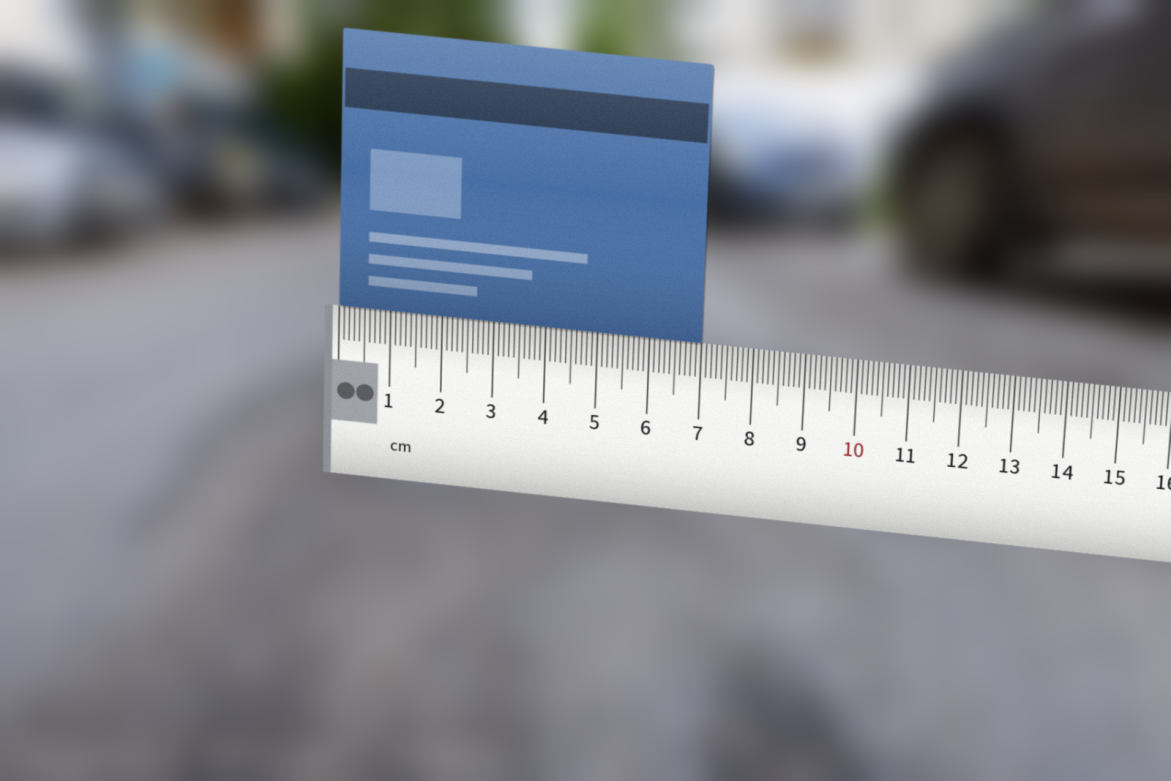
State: 7 cm
